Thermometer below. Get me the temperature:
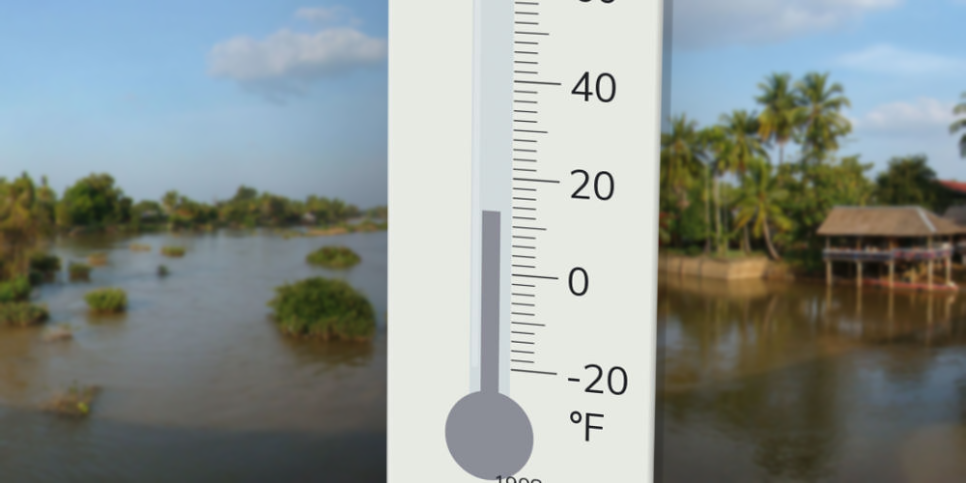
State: 13 °F
